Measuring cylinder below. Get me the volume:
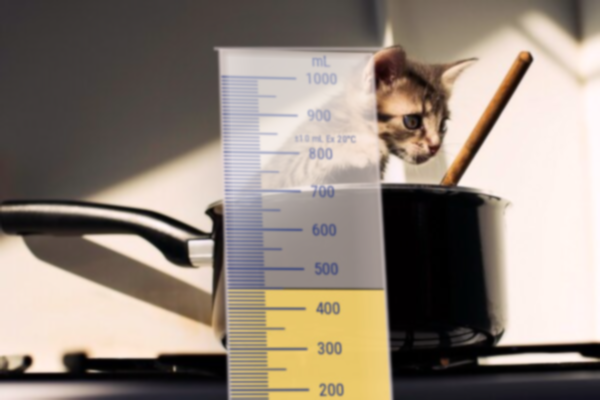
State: 450 mL
